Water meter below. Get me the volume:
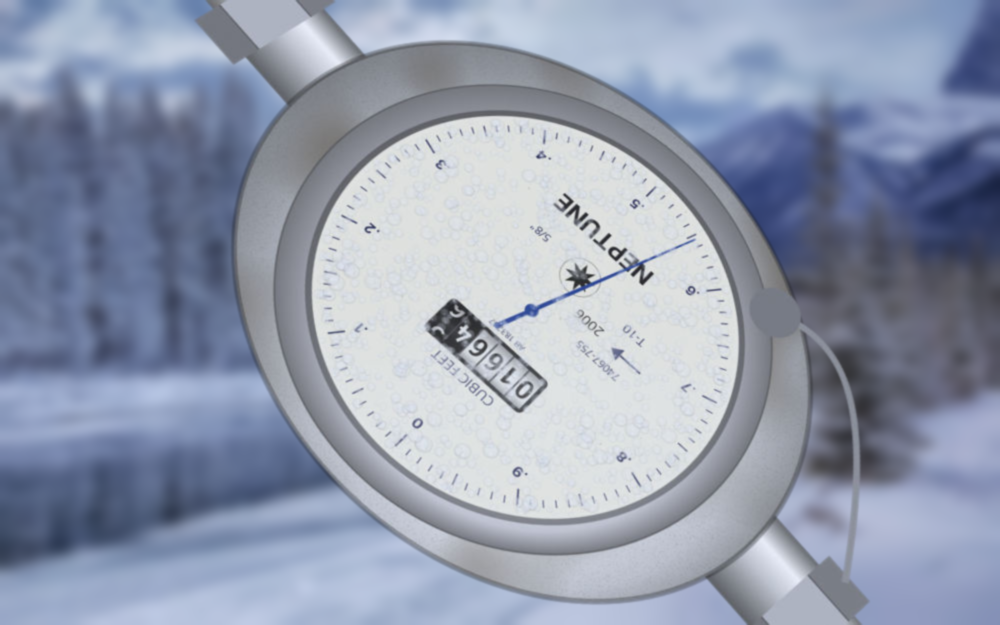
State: 16645.55 ft³
